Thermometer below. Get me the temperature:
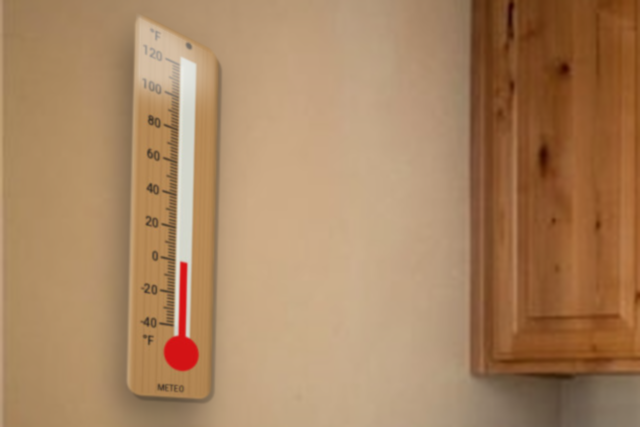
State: 0 °F
